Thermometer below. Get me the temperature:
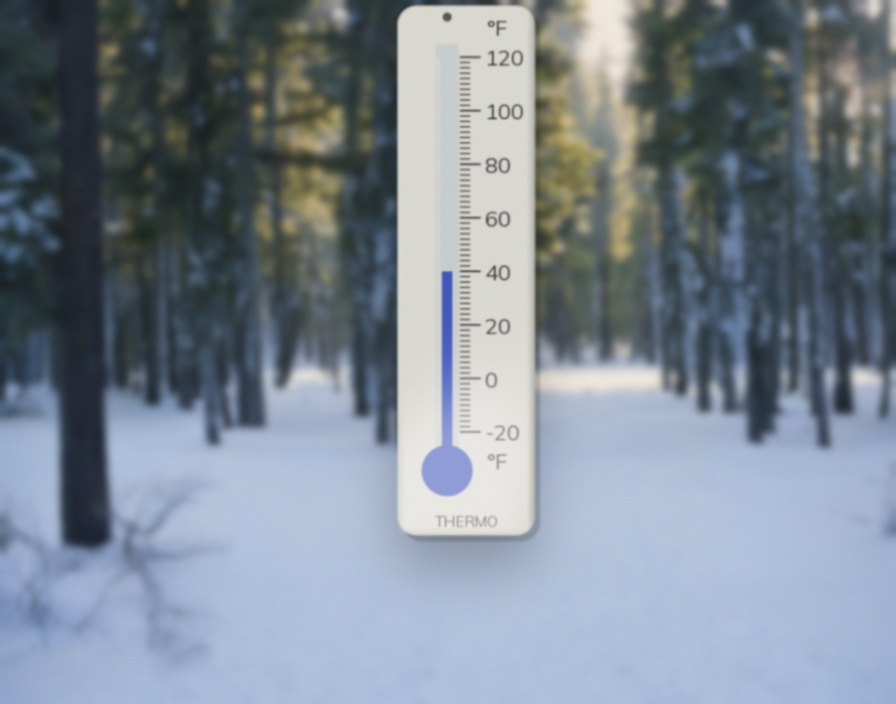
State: 40 °F
